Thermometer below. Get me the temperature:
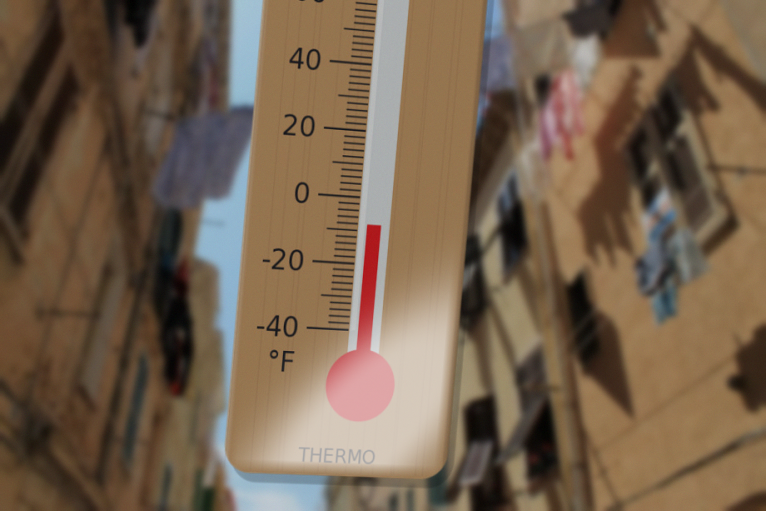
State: -8 °F
